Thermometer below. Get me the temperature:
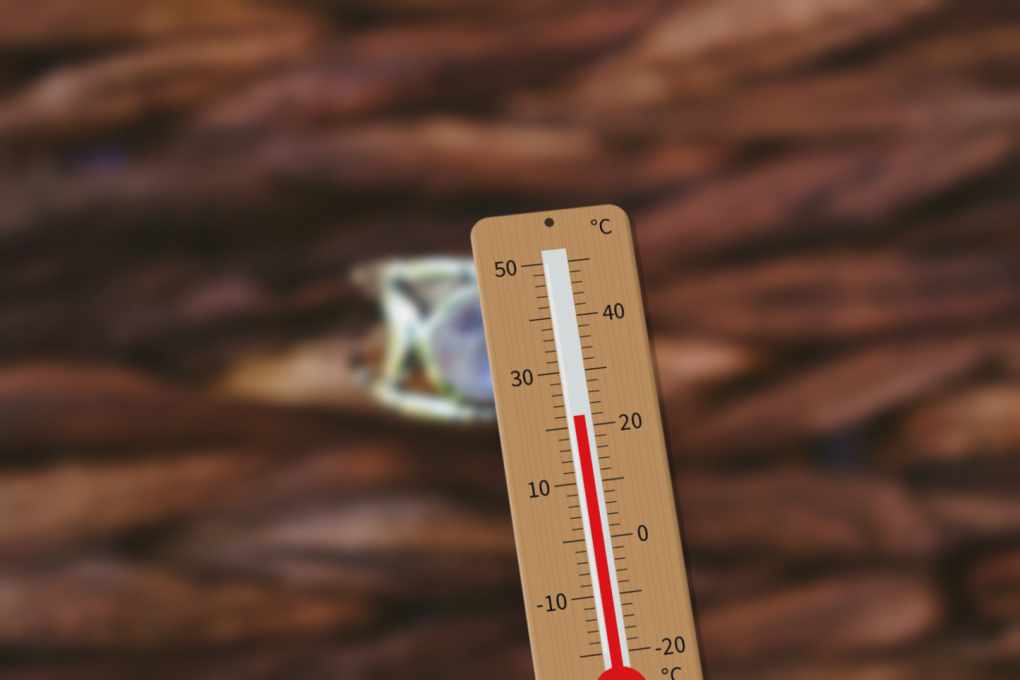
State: 22 °C
